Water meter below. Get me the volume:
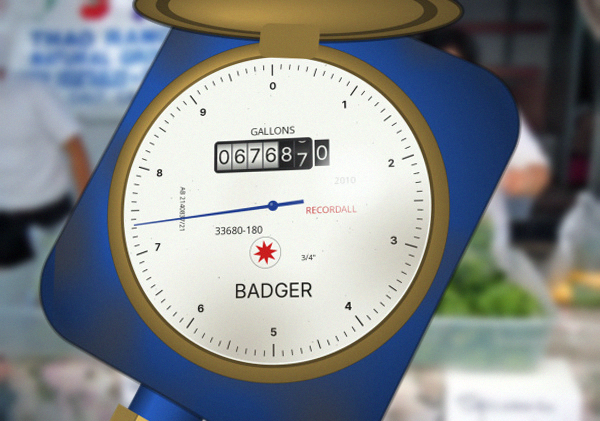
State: 676867.3 gal
